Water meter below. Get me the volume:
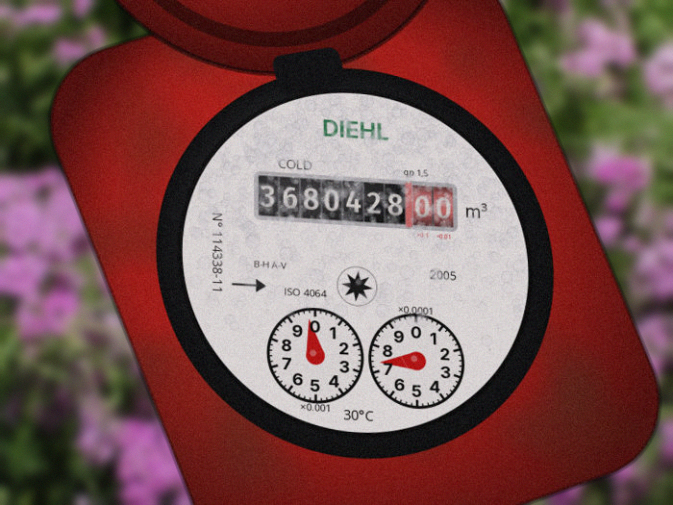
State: 3680427.9997 m³
